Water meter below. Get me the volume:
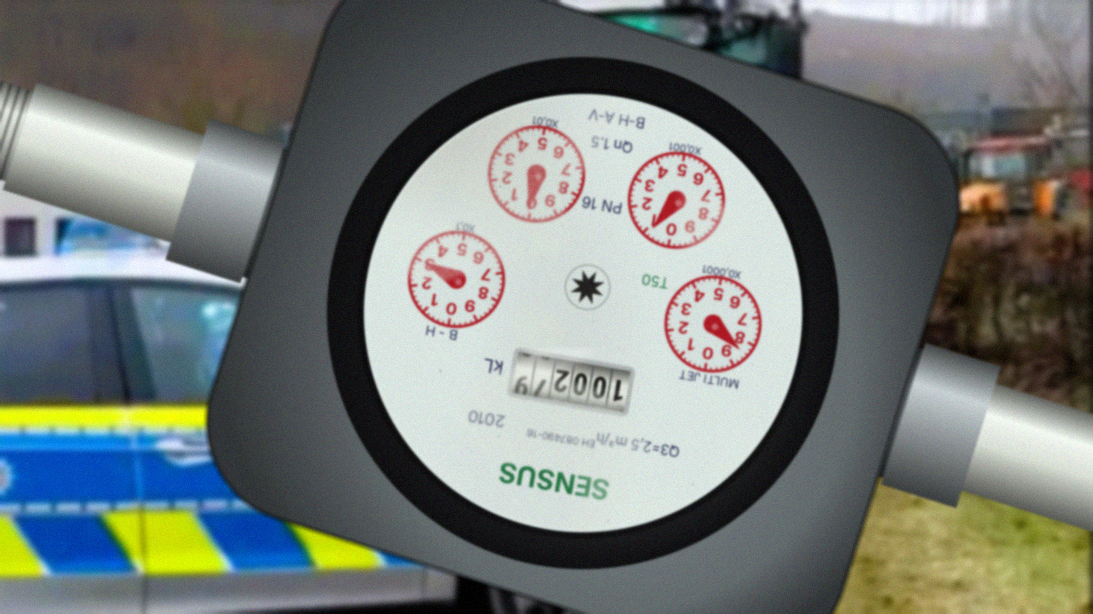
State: 100279.3008 kL
